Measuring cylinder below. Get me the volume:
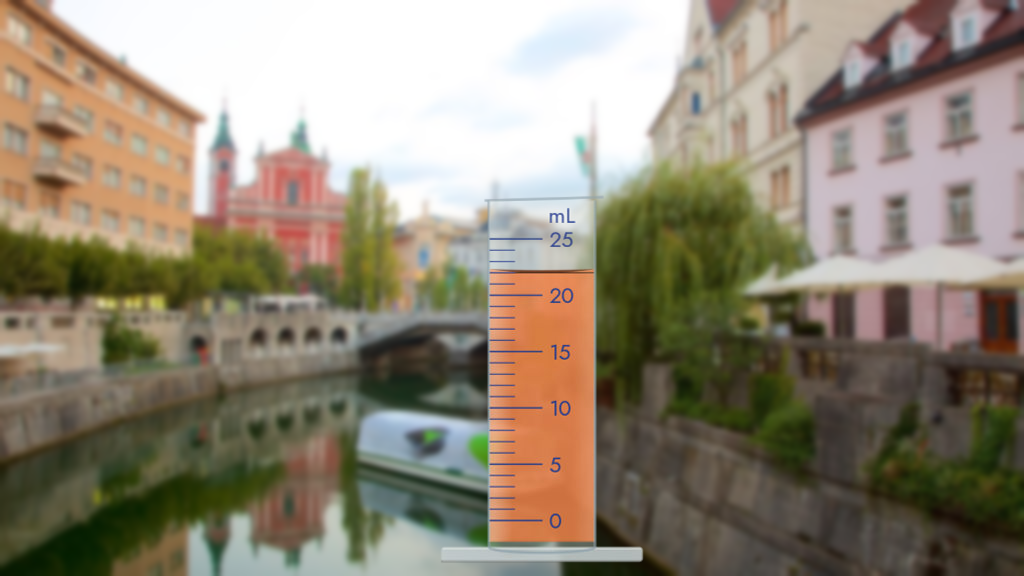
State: 22 mL
